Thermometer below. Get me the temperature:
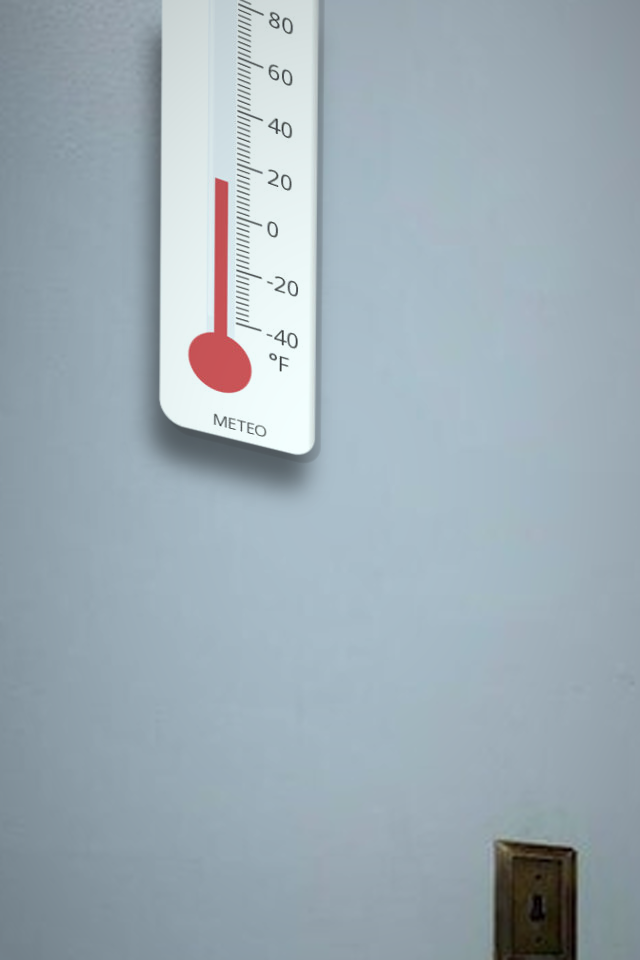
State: 12 °F
